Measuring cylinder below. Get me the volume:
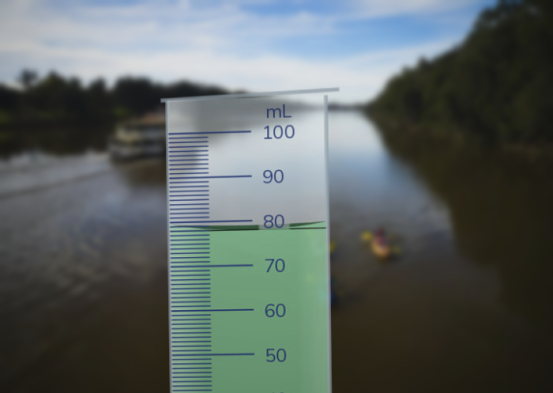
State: 78 mL
